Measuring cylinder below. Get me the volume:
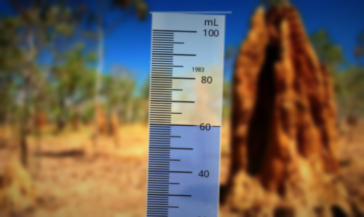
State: 60 mL
